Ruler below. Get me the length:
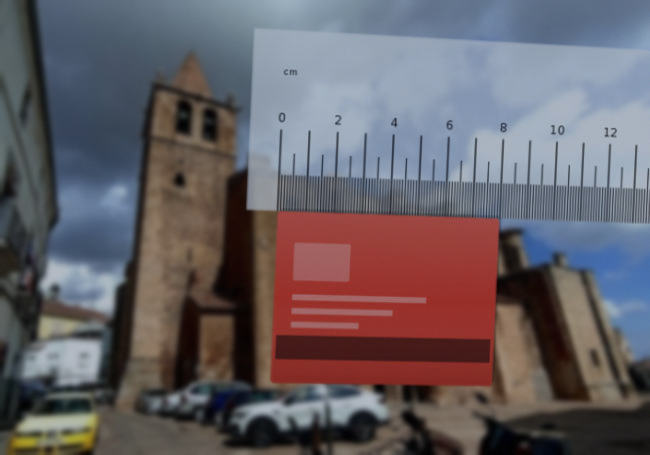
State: 8 cm
